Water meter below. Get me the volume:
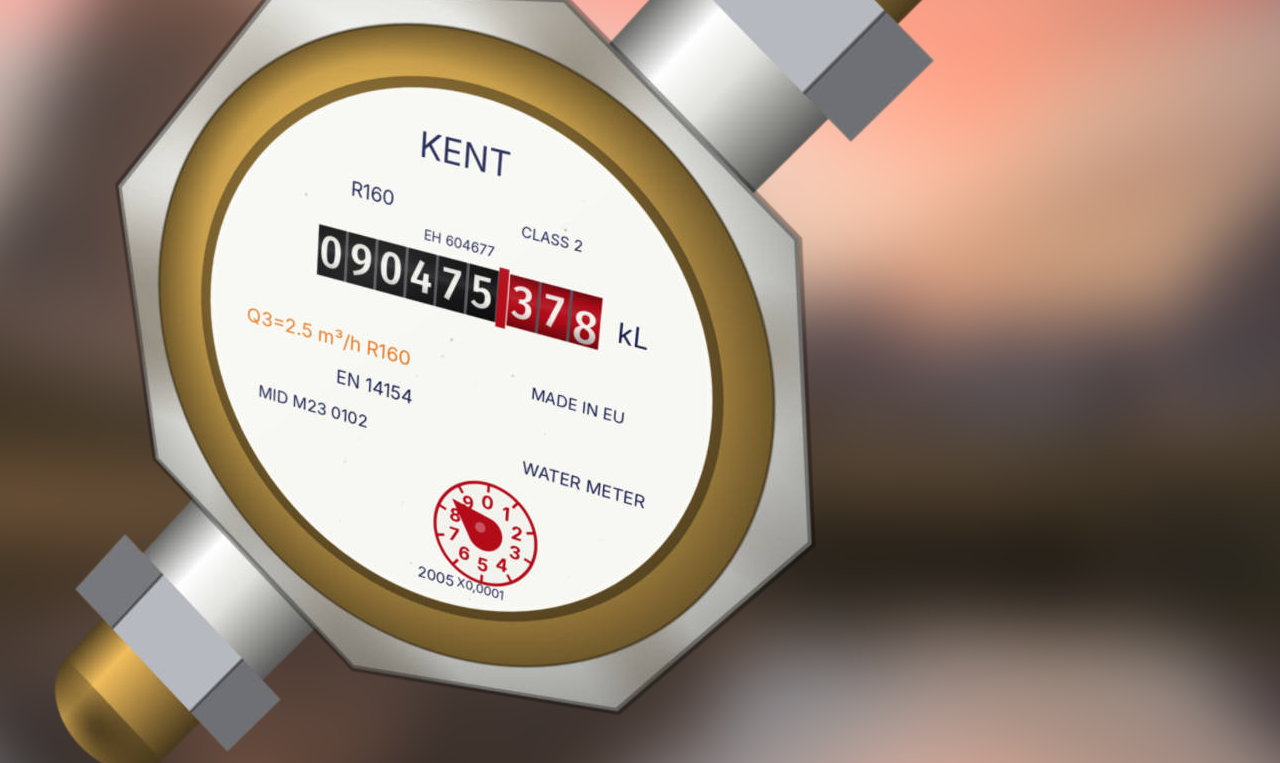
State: 90475.3778 kL
